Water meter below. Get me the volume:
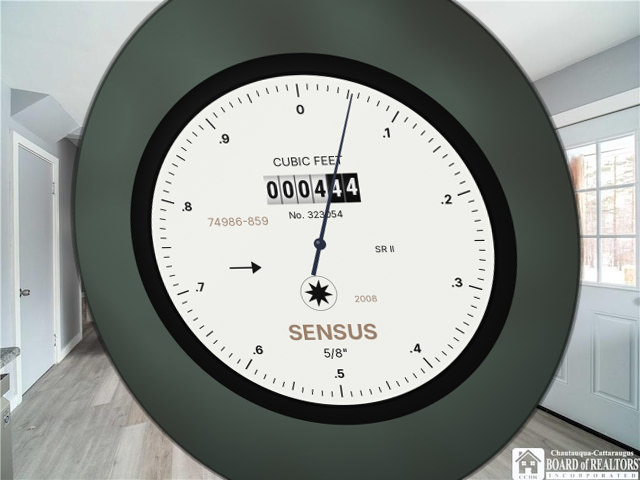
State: 444.05 ft³
